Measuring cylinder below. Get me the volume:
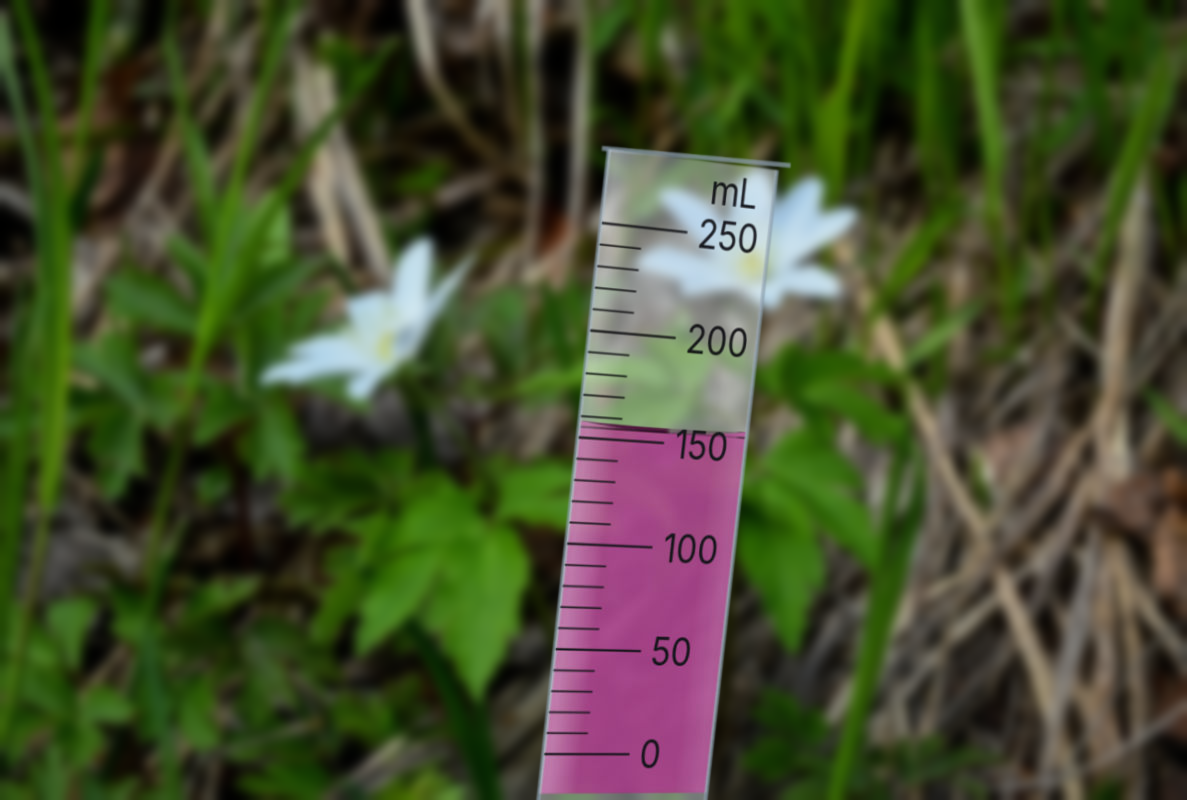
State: 155 mL
